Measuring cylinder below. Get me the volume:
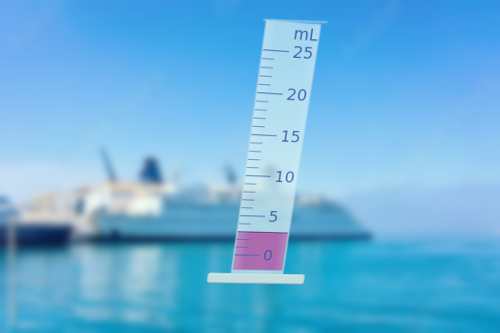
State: 3 mL
